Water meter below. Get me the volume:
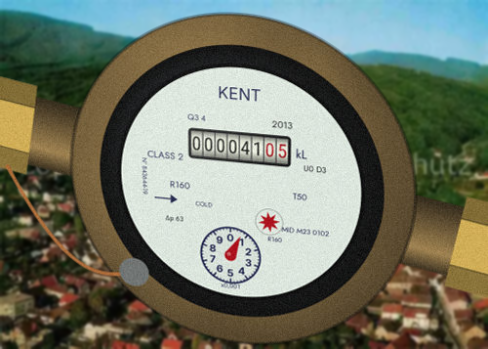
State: 41.050 kL
